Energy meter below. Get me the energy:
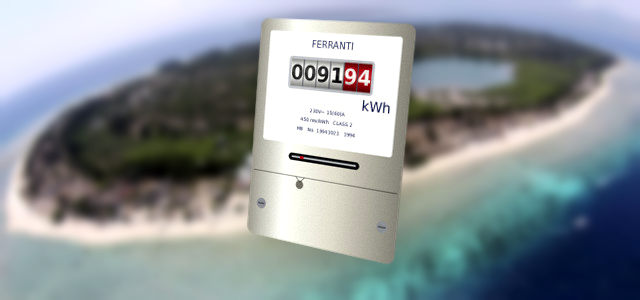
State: 91.94 kWh
